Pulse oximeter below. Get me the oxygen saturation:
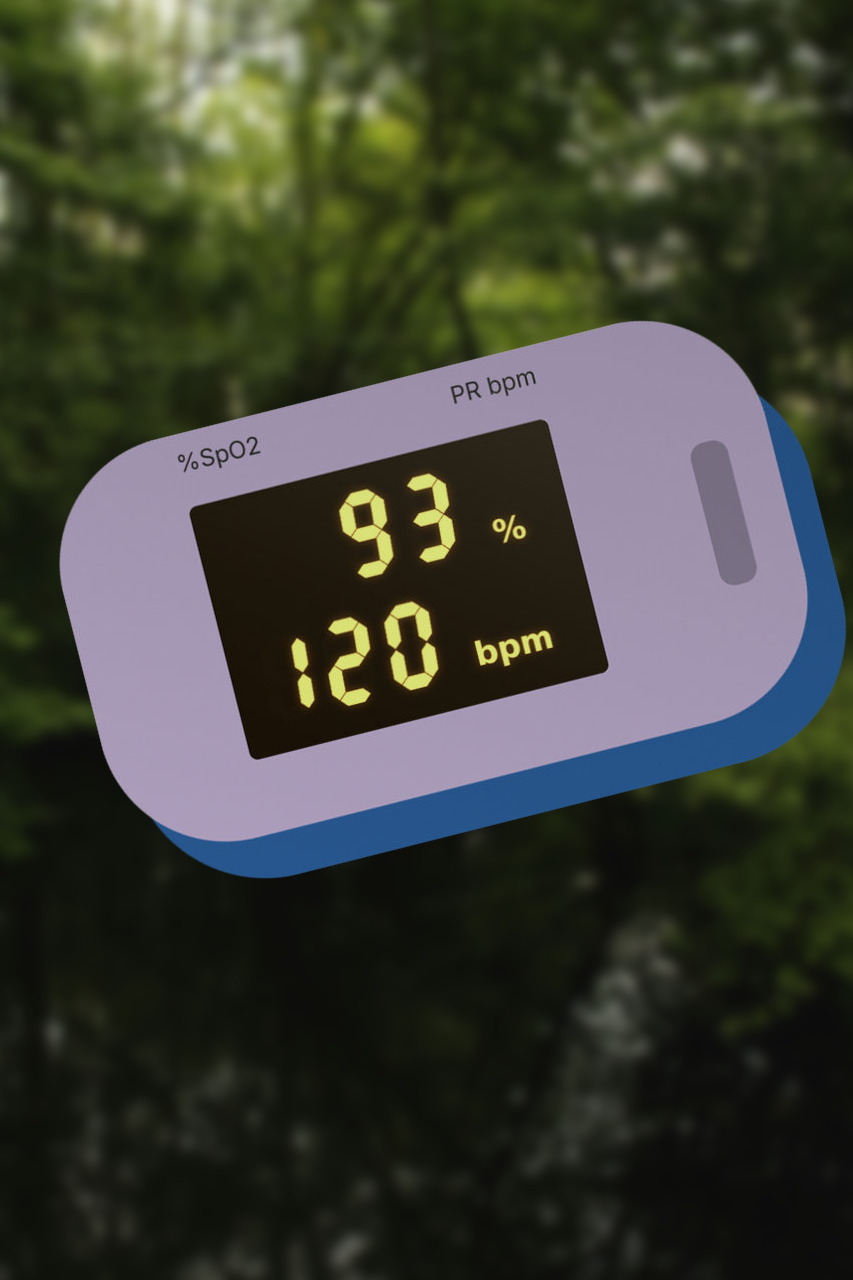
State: 93 %
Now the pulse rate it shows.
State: 120 bpm
